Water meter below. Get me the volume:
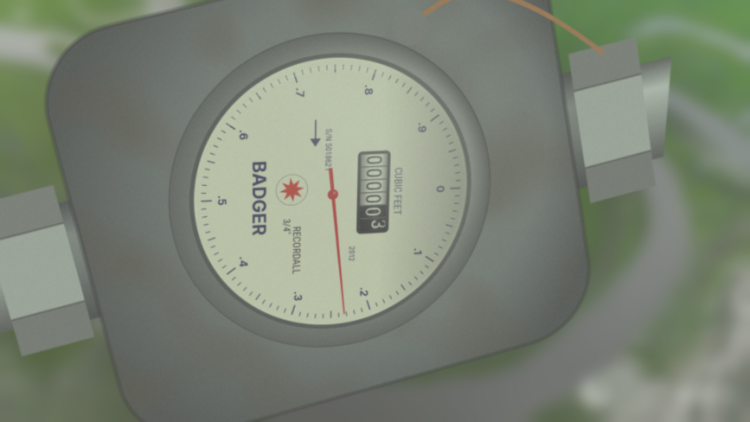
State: 3.23 ft³
